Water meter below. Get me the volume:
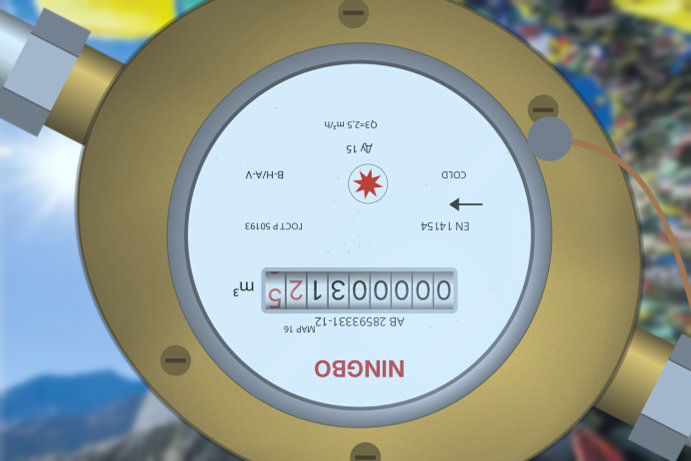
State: 31.25 m³
